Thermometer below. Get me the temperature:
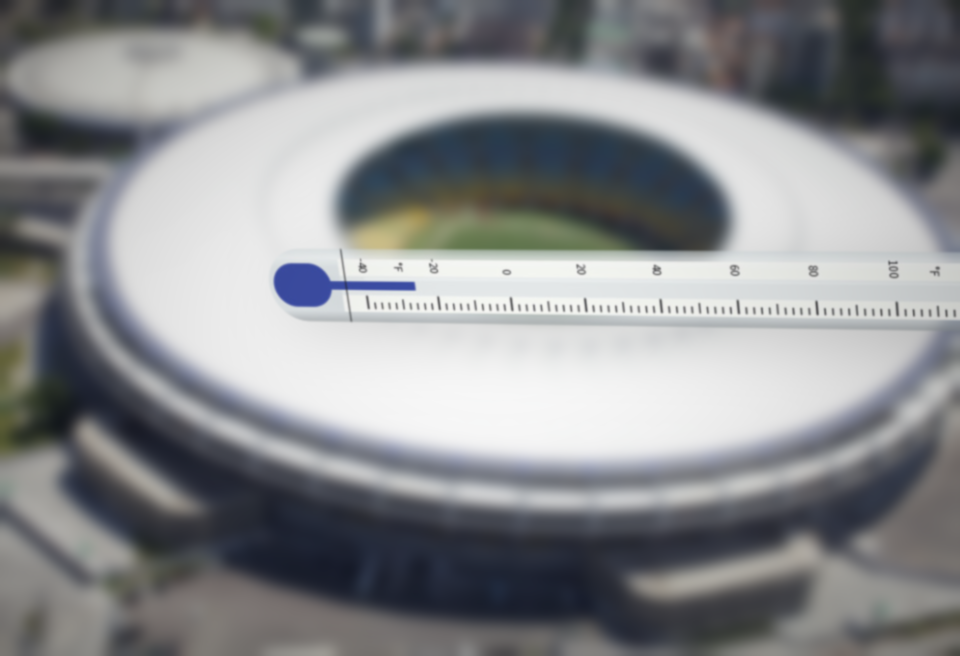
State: -26 °F
